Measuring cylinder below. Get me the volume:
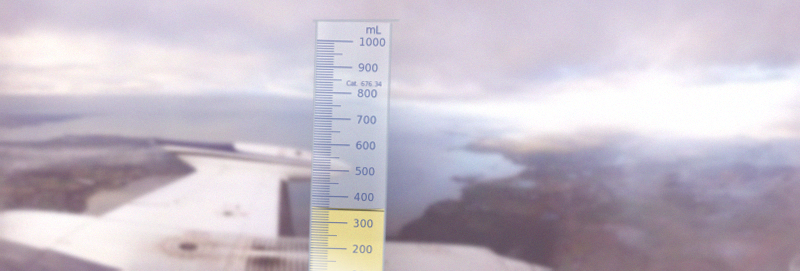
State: 350 mL
